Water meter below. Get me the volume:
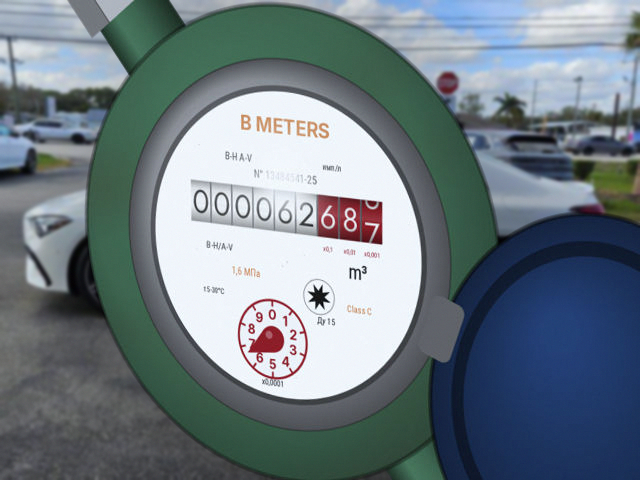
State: 62.6866 m³
